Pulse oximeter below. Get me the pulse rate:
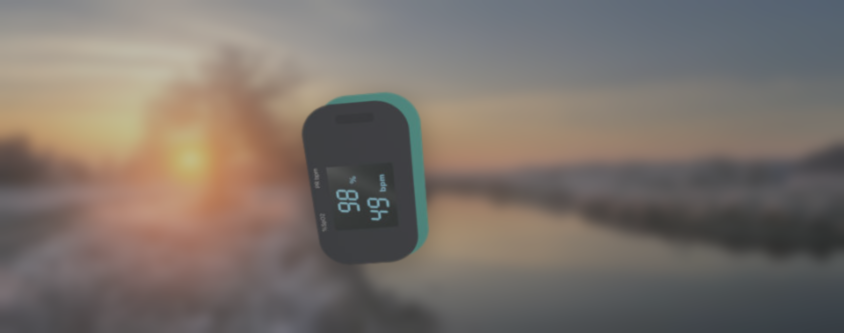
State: 49 bpm
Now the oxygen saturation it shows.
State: 98 %
